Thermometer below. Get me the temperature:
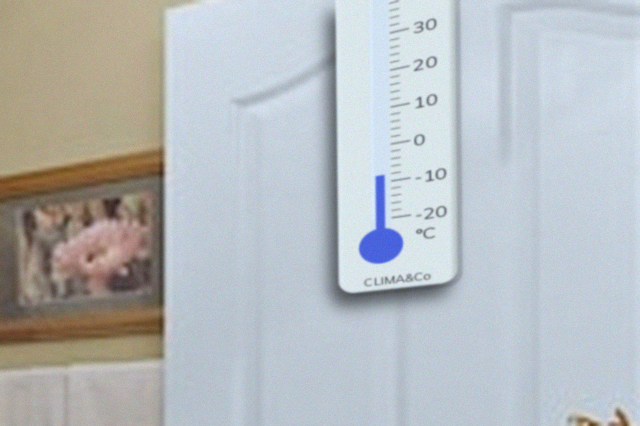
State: -8 °C
